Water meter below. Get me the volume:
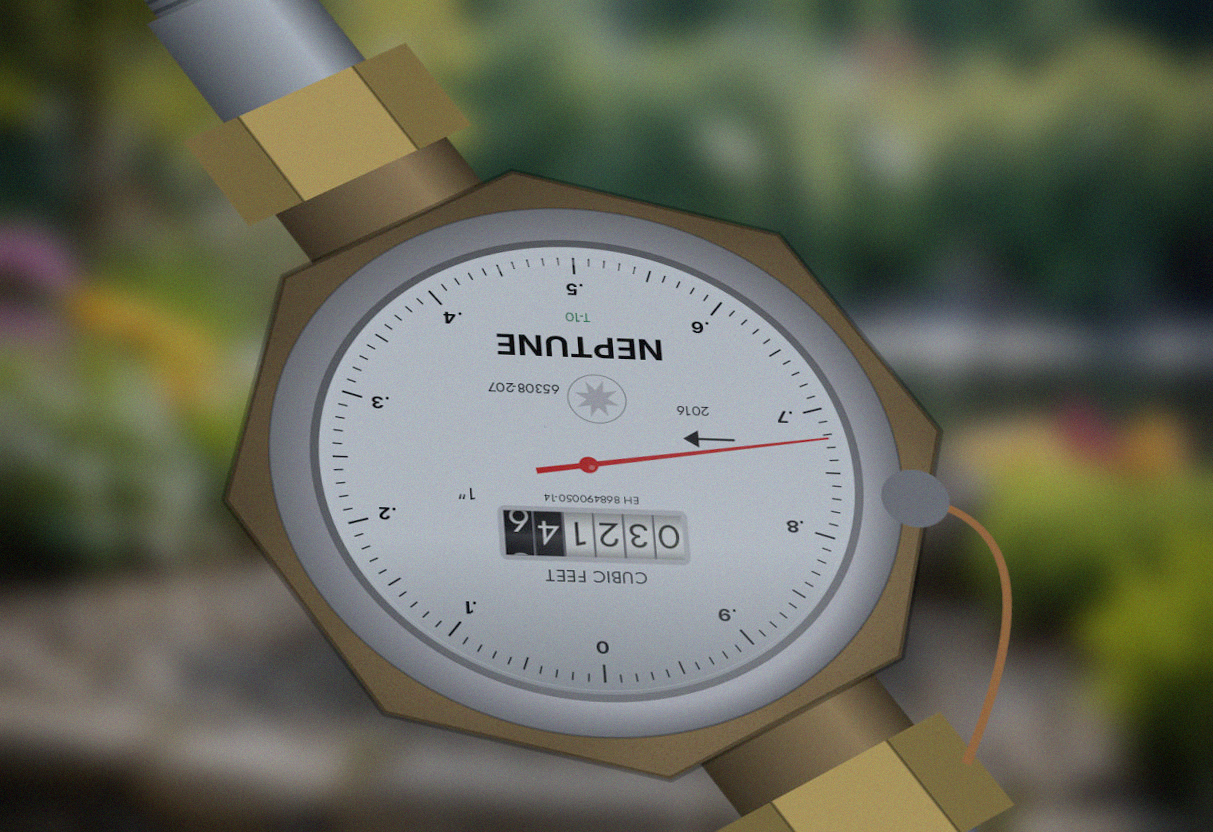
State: 32145.72 ft³
